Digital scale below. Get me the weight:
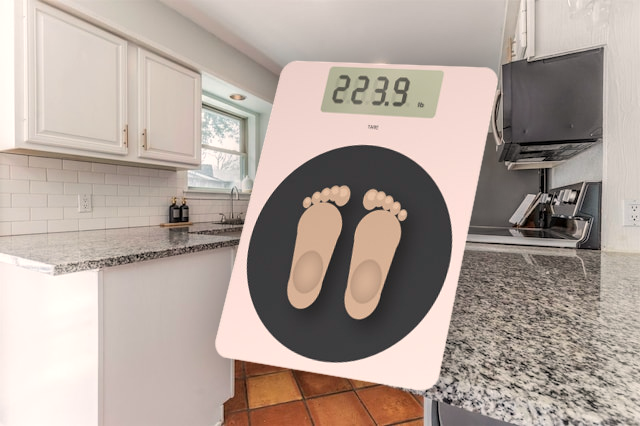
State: 223.9 lb
